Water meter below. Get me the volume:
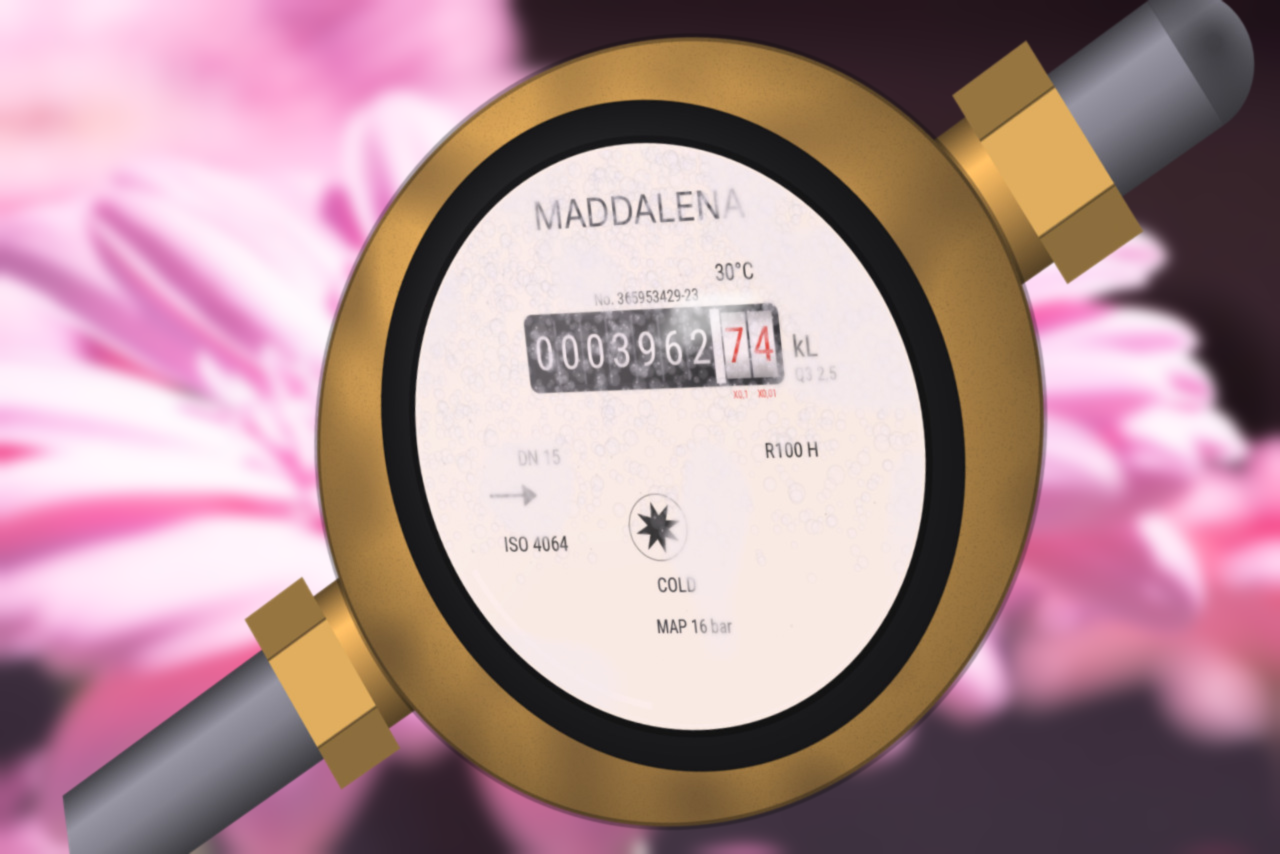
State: 3962.74 kL
